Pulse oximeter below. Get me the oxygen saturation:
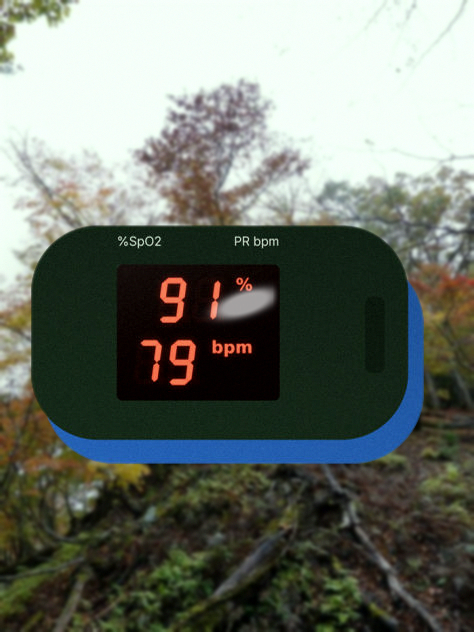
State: 91 %
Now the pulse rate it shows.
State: 79 bpm
